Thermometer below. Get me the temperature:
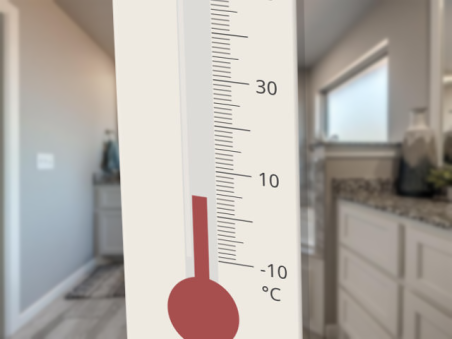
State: 4 °C
